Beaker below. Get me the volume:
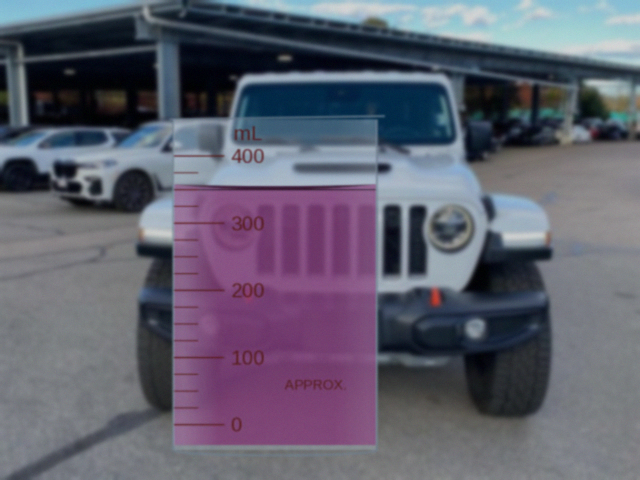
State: 350 mL
